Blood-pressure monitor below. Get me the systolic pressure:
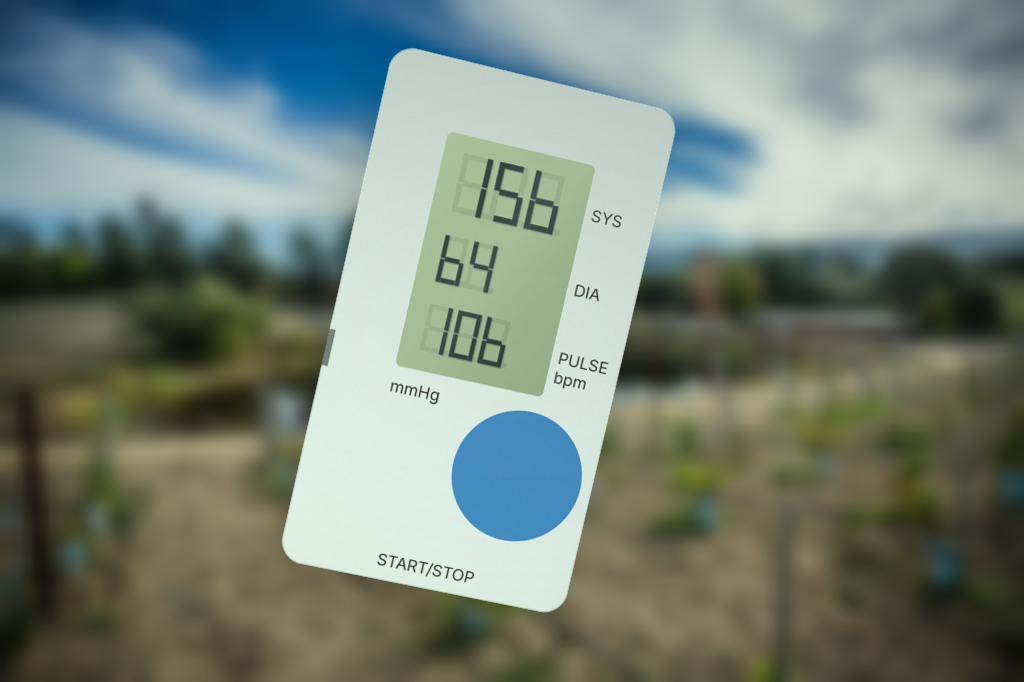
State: 156 mmHg
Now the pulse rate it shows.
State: 106 bpm
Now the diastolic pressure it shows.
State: 64 mmHg
